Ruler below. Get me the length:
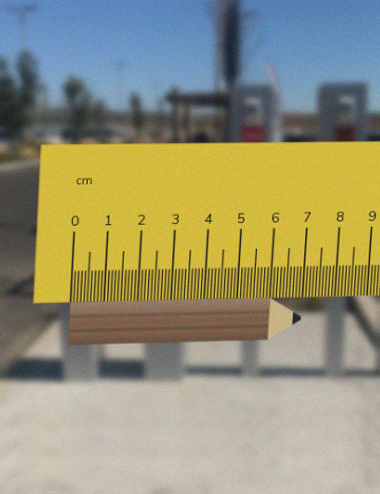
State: 7 cm
